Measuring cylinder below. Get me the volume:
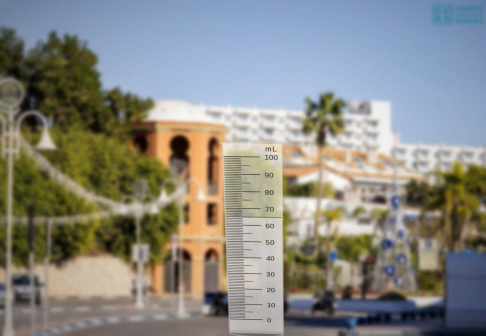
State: 65 mL
